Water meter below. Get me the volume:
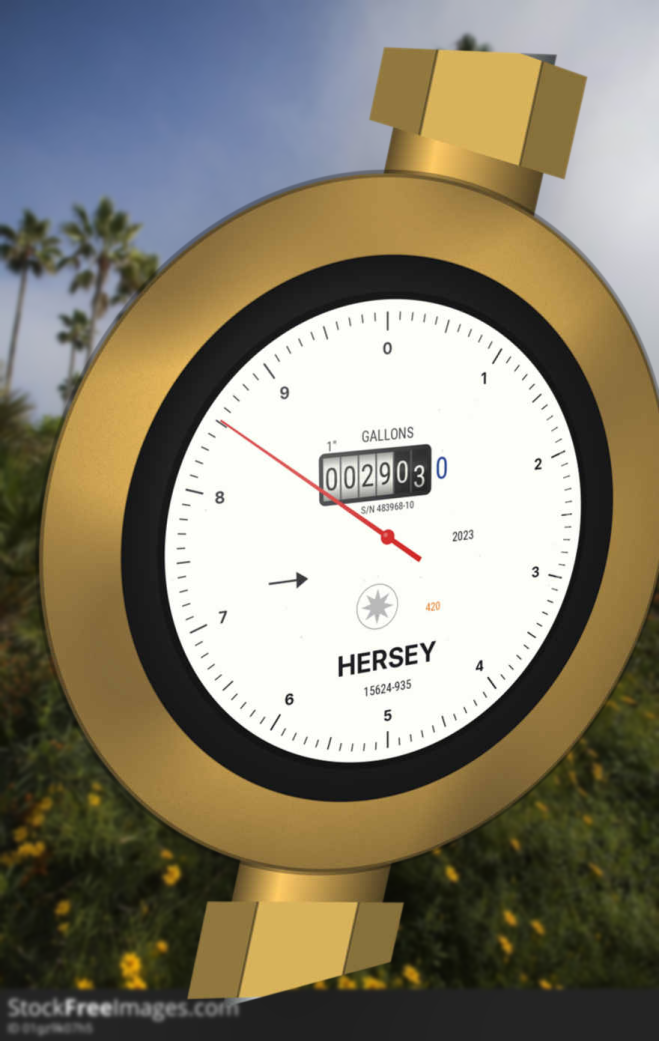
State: 29028.5 gal
